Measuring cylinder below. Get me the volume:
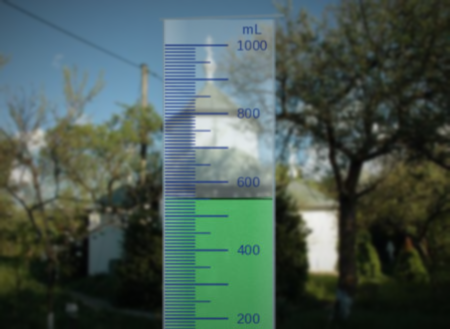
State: 550 mL
